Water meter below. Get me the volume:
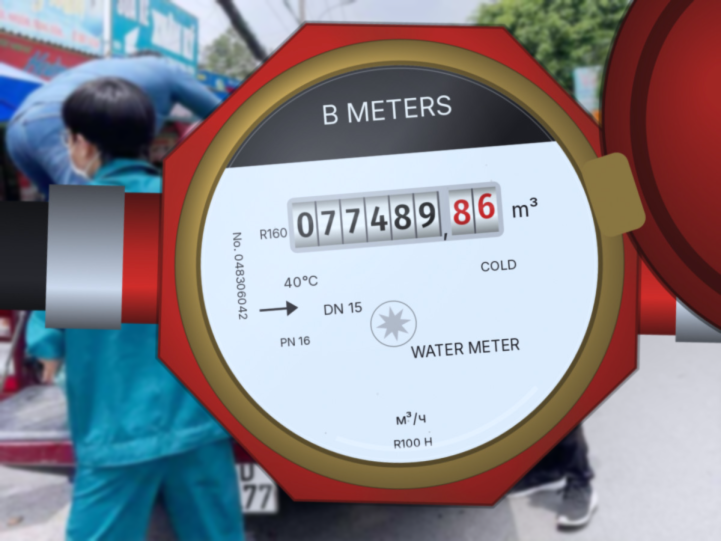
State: 77489.86 m³
